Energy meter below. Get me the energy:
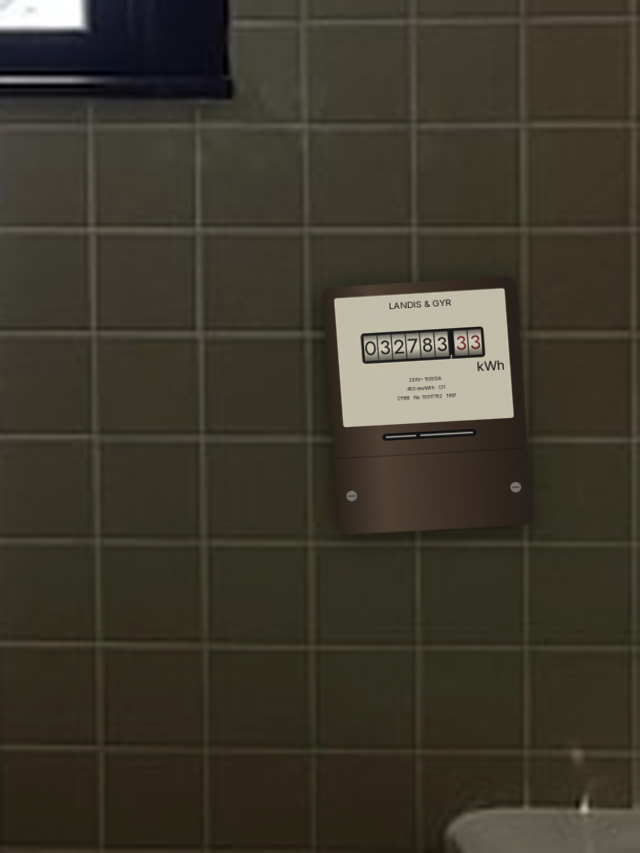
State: 32783.33 kWh
